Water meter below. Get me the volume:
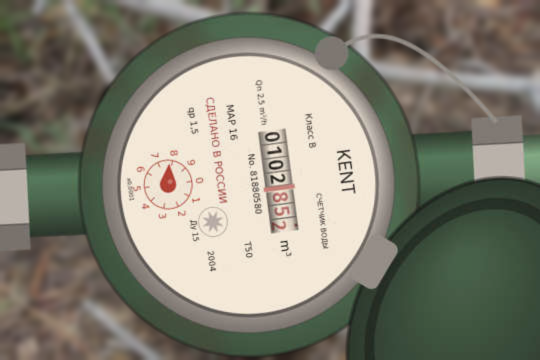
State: 102.8517 m³
